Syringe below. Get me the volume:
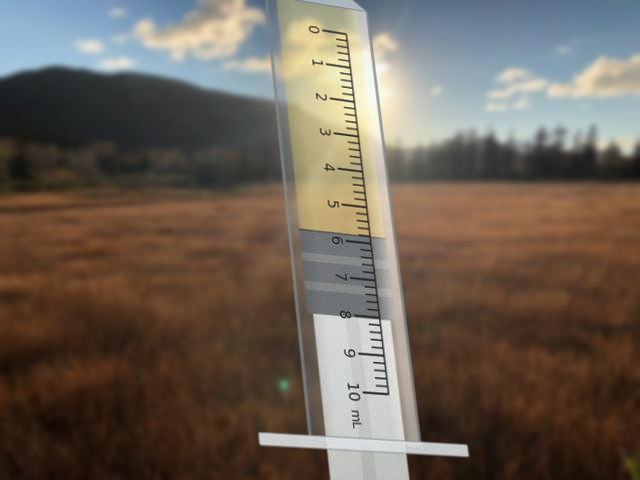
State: 5.8 mL
